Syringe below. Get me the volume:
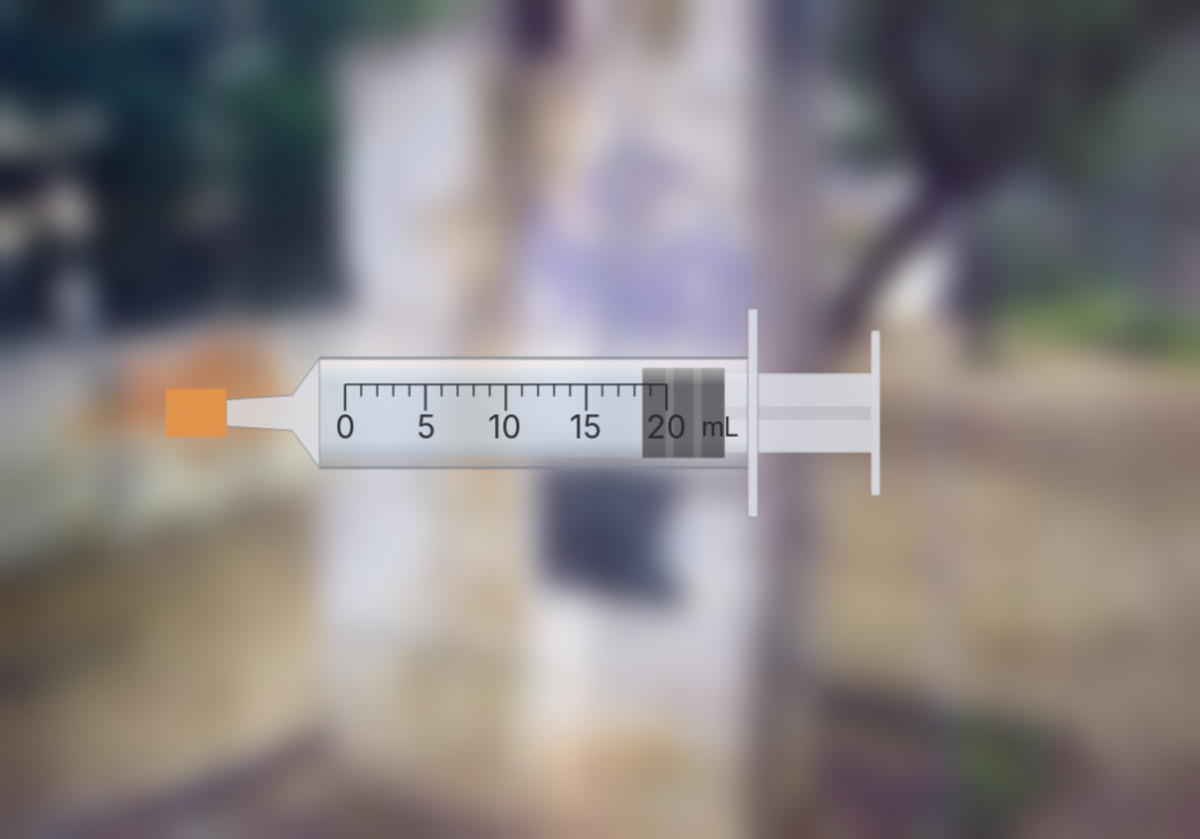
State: 18.5 mL
